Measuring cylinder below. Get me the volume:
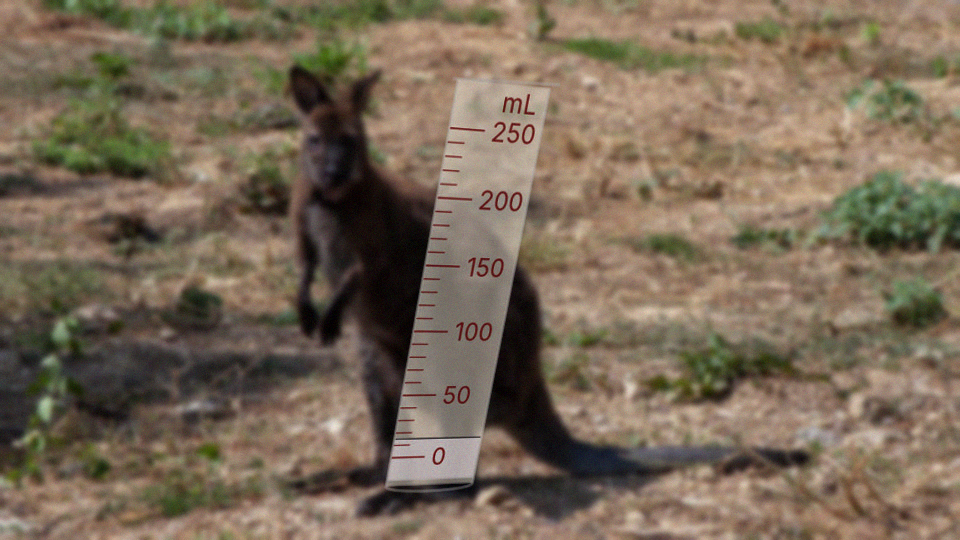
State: 15 mL
